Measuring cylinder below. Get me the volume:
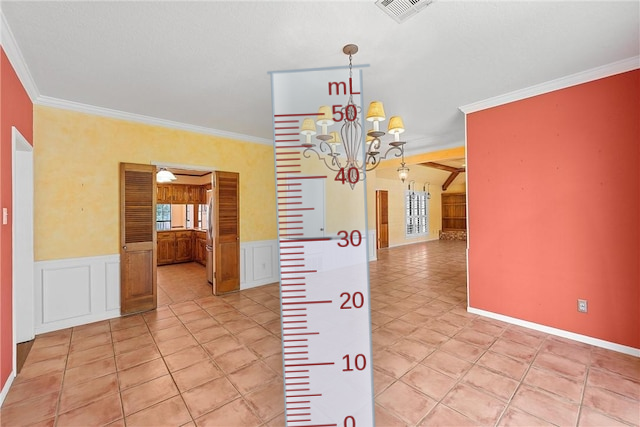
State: 30 mL
